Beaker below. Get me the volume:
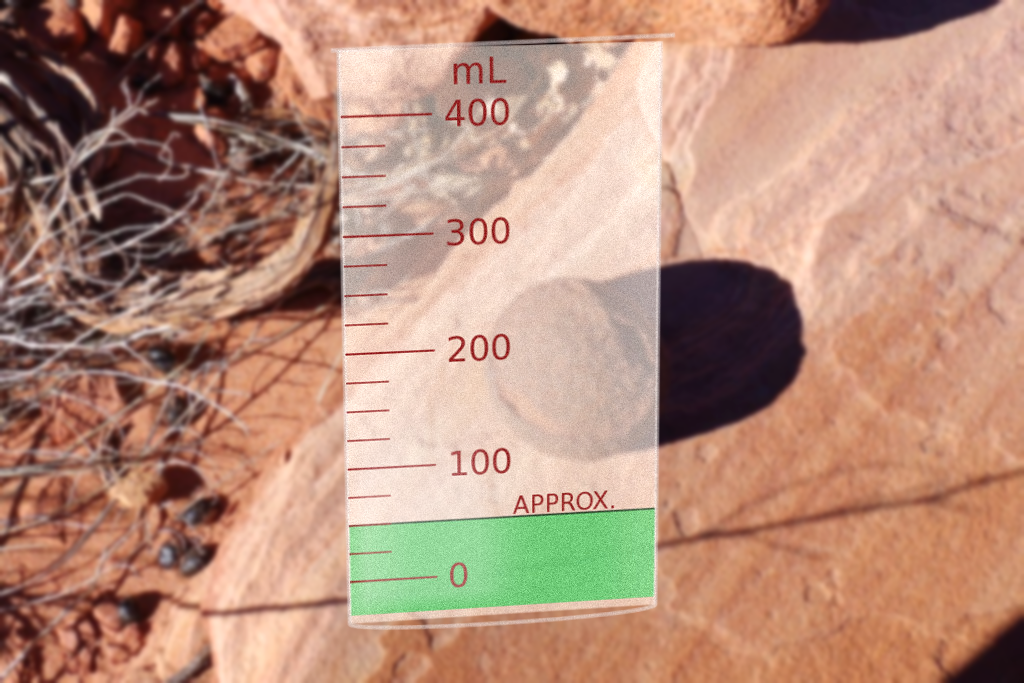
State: 50 mL
